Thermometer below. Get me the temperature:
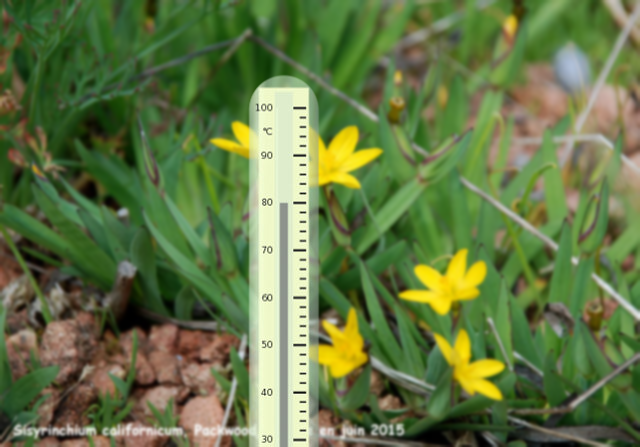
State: 80 °C
